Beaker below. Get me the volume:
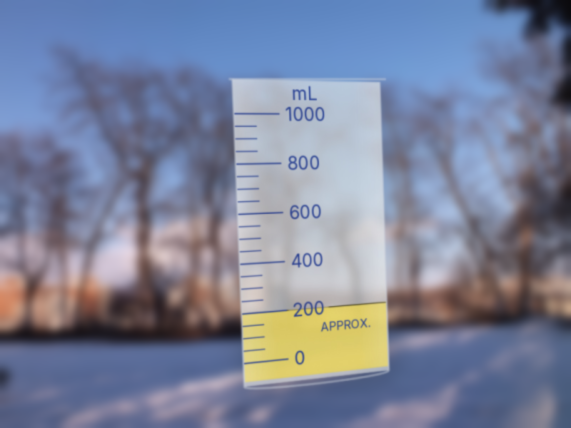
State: 200 mL
